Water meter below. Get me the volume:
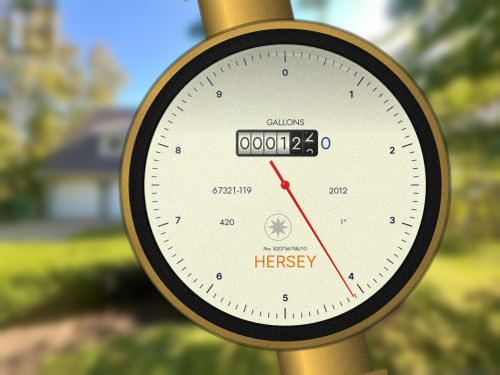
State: 1224.1 gal
